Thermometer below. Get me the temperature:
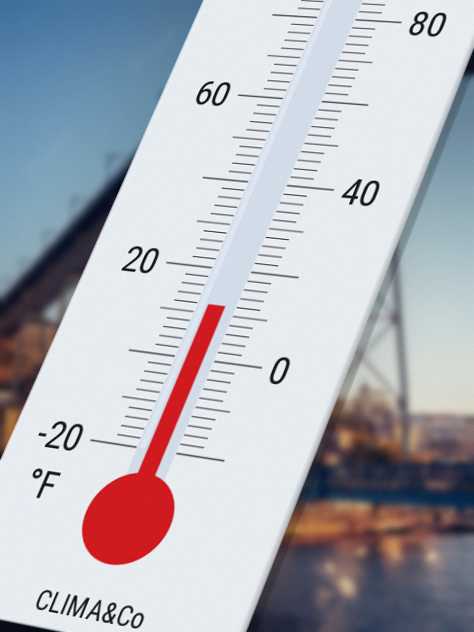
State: 12 °F
